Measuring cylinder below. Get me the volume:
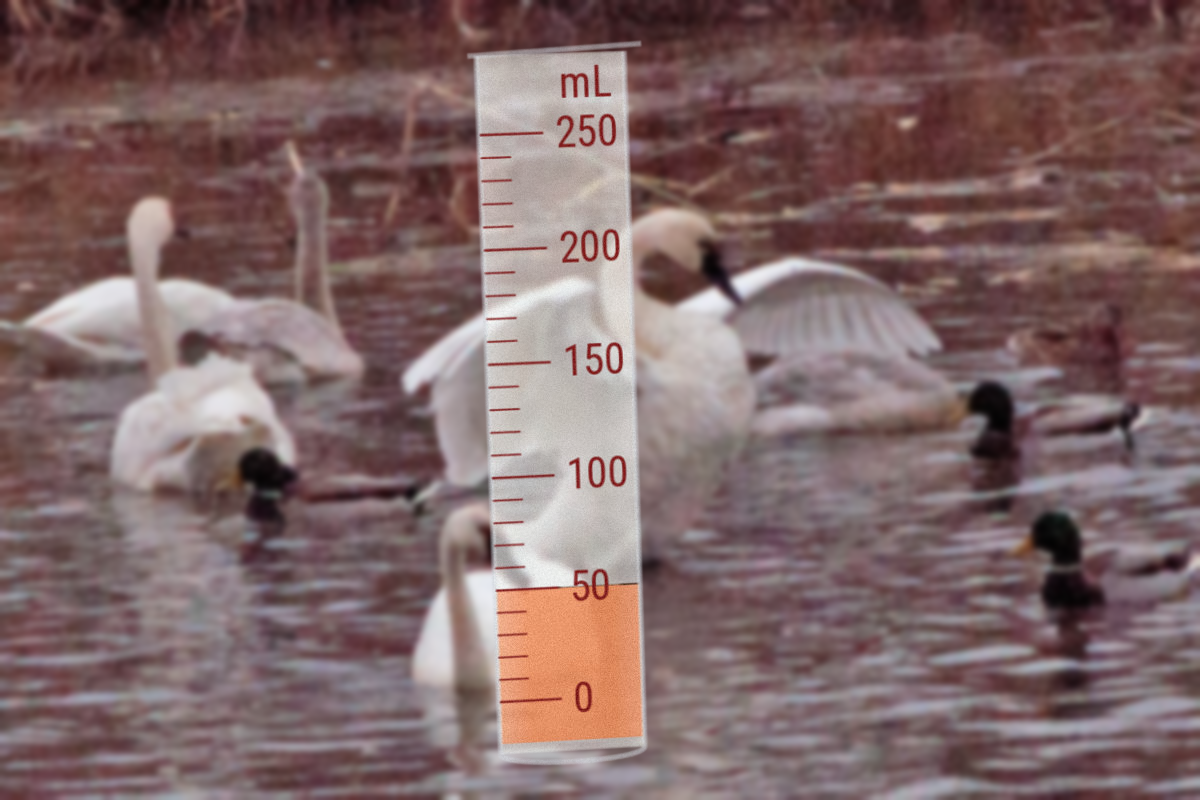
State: 50 mL
